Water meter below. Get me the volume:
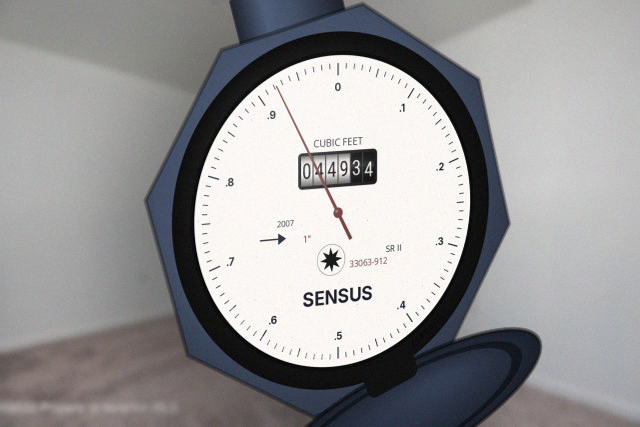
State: 44933.92 ft³
